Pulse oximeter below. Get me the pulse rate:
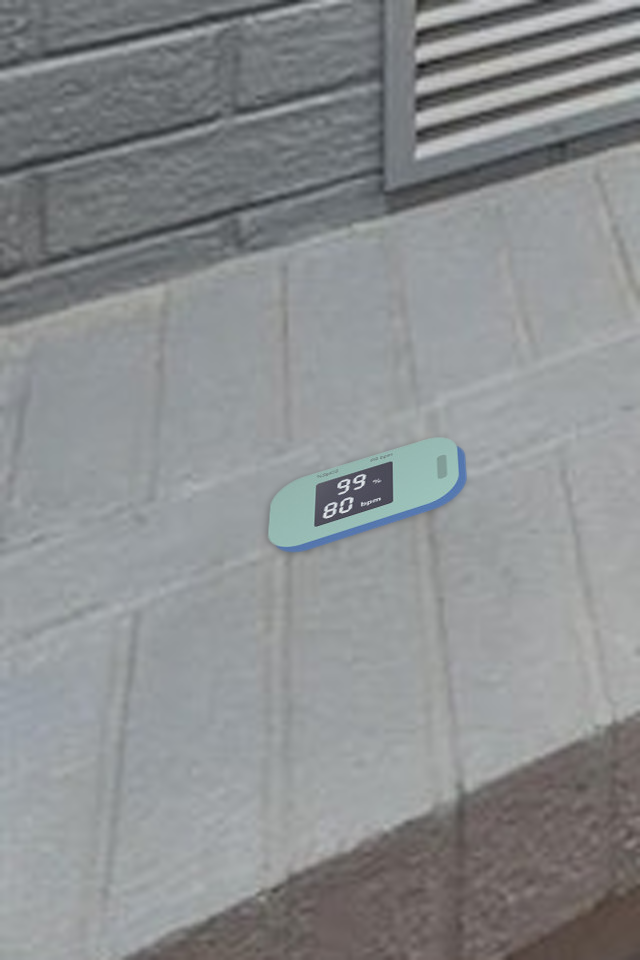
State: 80 bpm
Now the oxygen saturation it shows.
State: 99 %
